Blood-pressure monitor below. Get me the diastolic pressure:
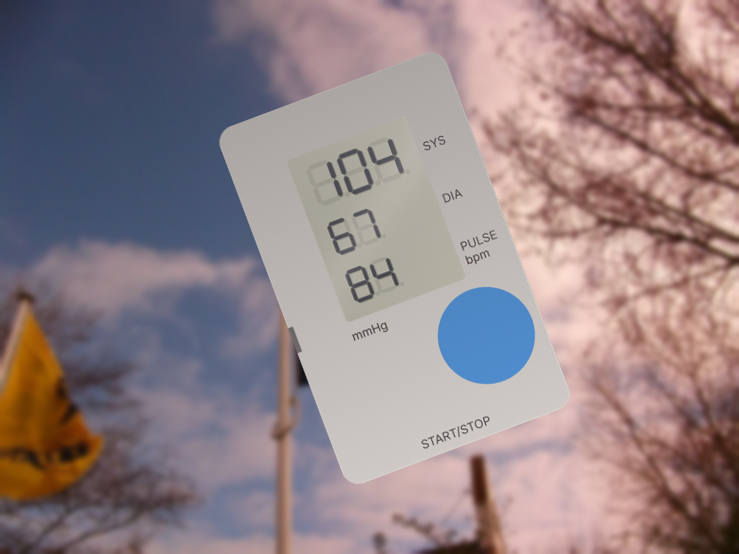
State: 67 mmHg
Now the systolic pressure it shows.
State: 104 mmHg
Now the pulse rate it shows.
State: 84 bpm
